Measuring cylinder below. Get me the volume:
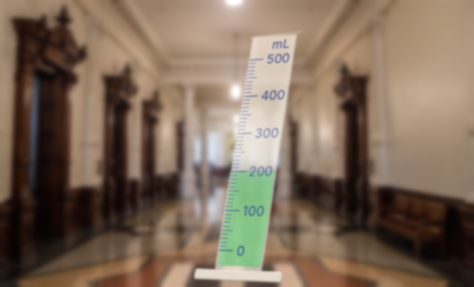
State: 200 mL
